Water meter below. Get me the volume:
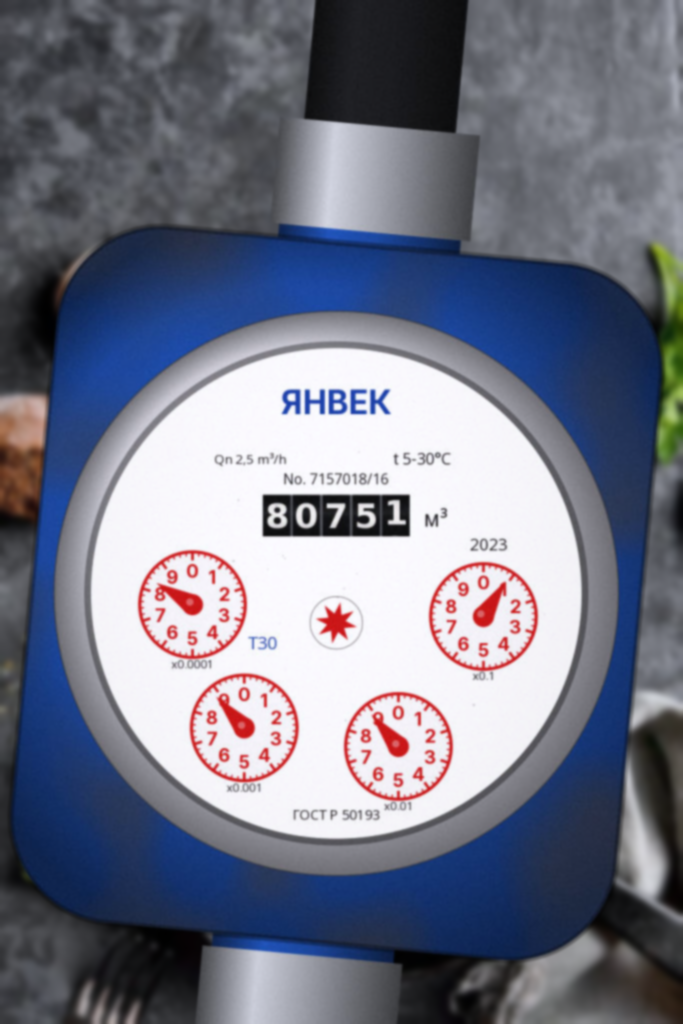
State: 80751.0888 m³
